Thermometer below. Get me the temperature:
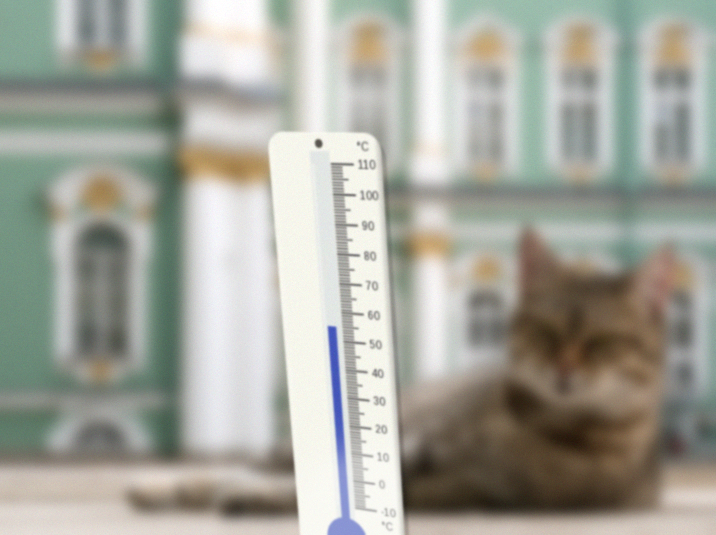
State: 55 °C
